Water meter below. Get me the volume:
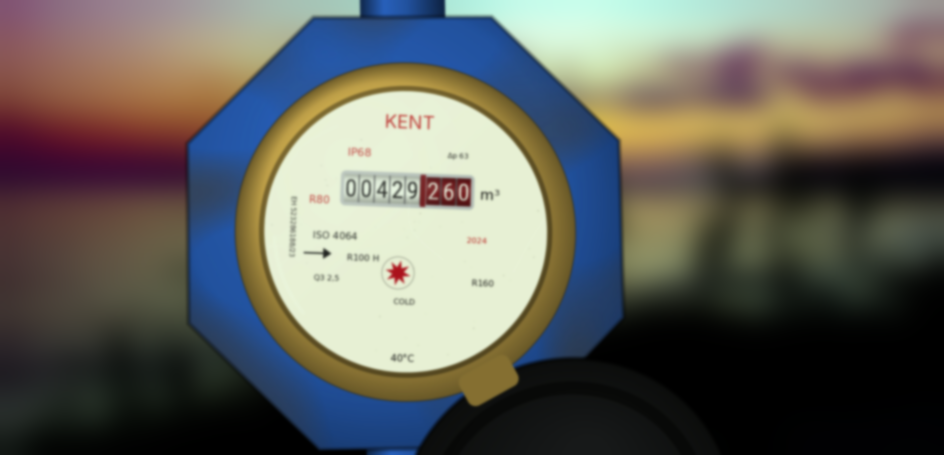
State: 429.260 m³
